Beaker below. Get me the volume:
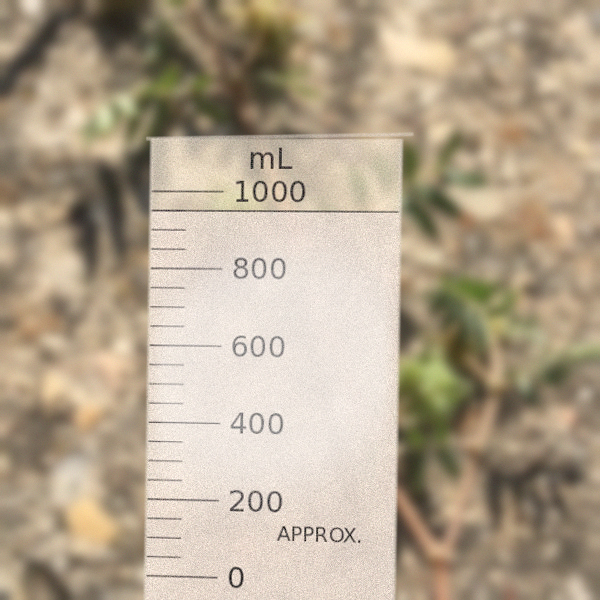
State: 950 mL
